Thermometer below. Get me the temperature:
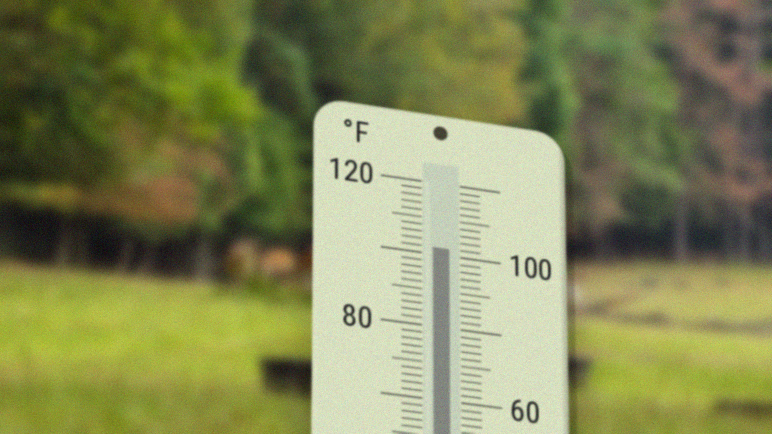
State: 102 °F
